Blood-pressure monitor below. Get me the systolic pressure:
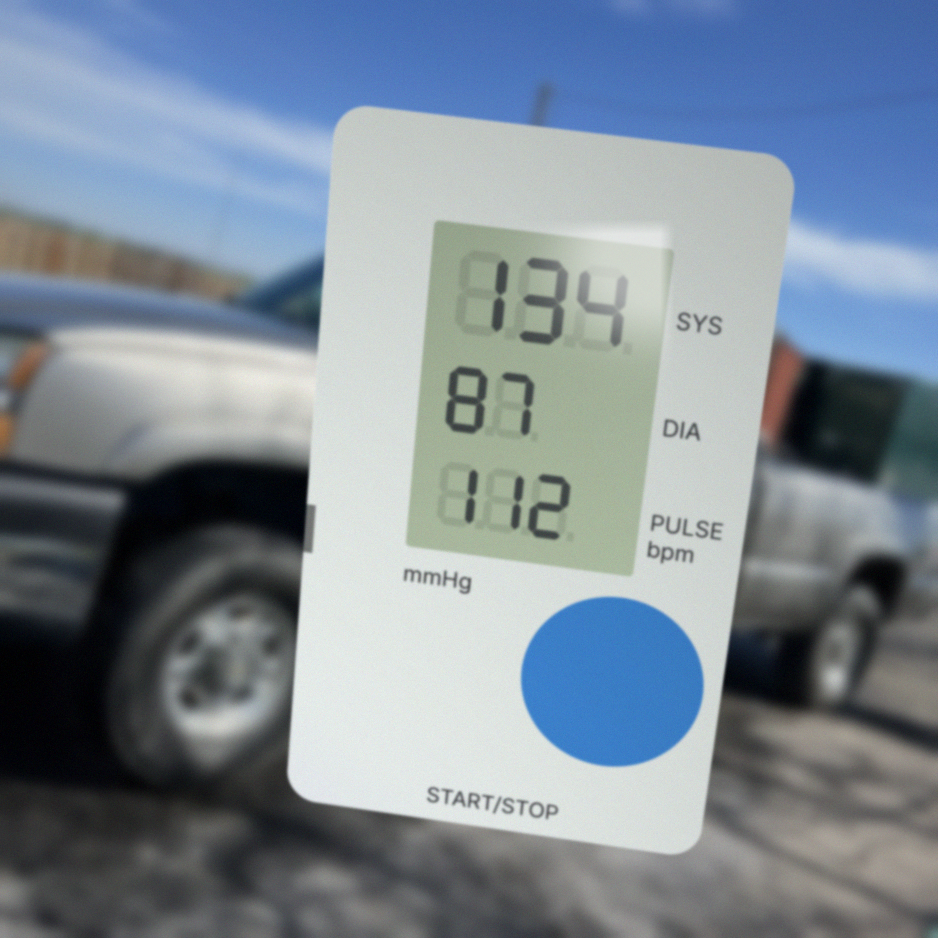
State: 134 mmHg
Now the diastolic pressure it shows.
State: 87 mmHg
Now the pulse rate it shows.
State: 112 bpm
